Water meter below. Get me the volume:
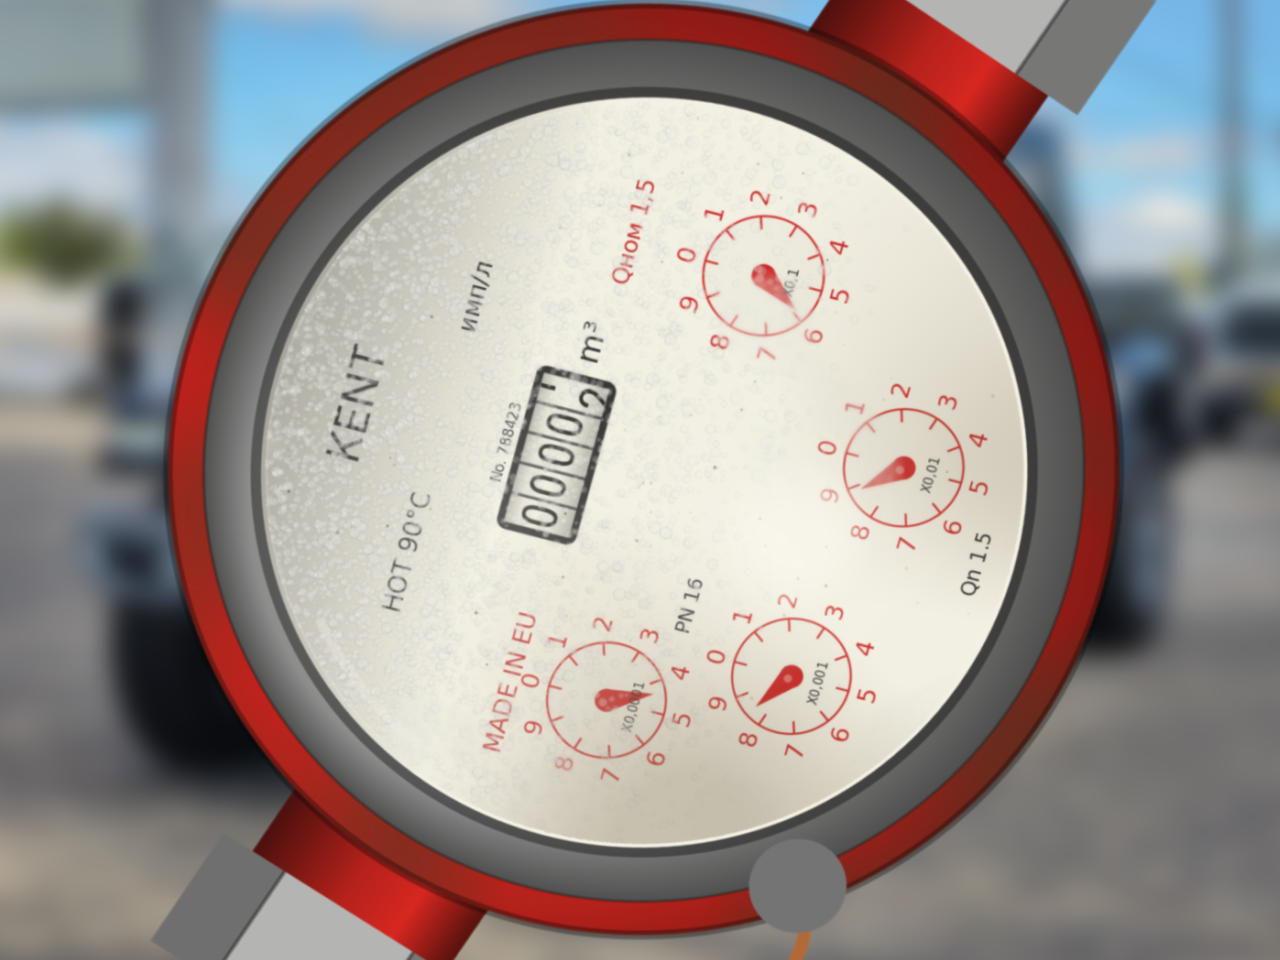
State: 1.5884 m³
